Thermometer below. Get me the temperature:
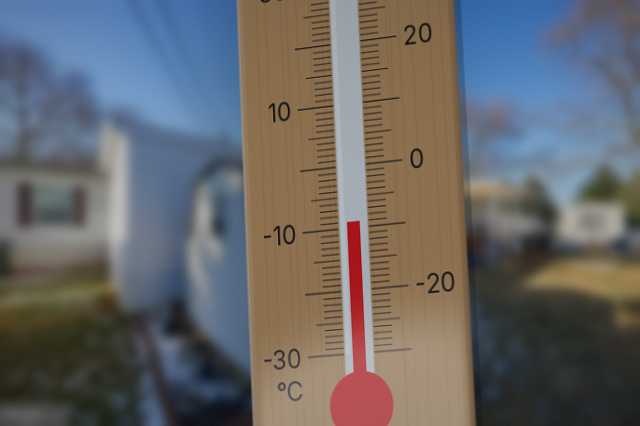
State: -9 °C
